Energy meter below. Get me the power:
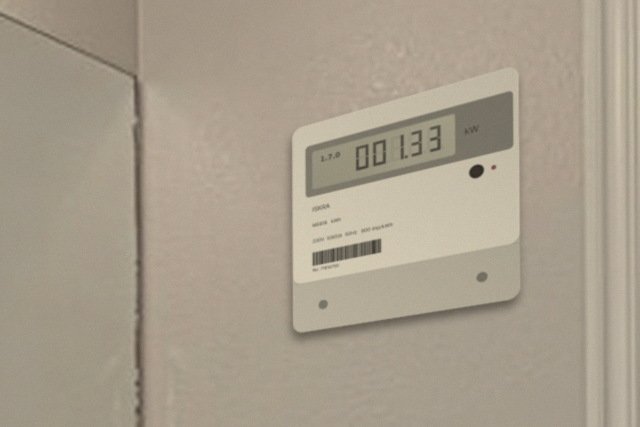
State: 1.33 kW
